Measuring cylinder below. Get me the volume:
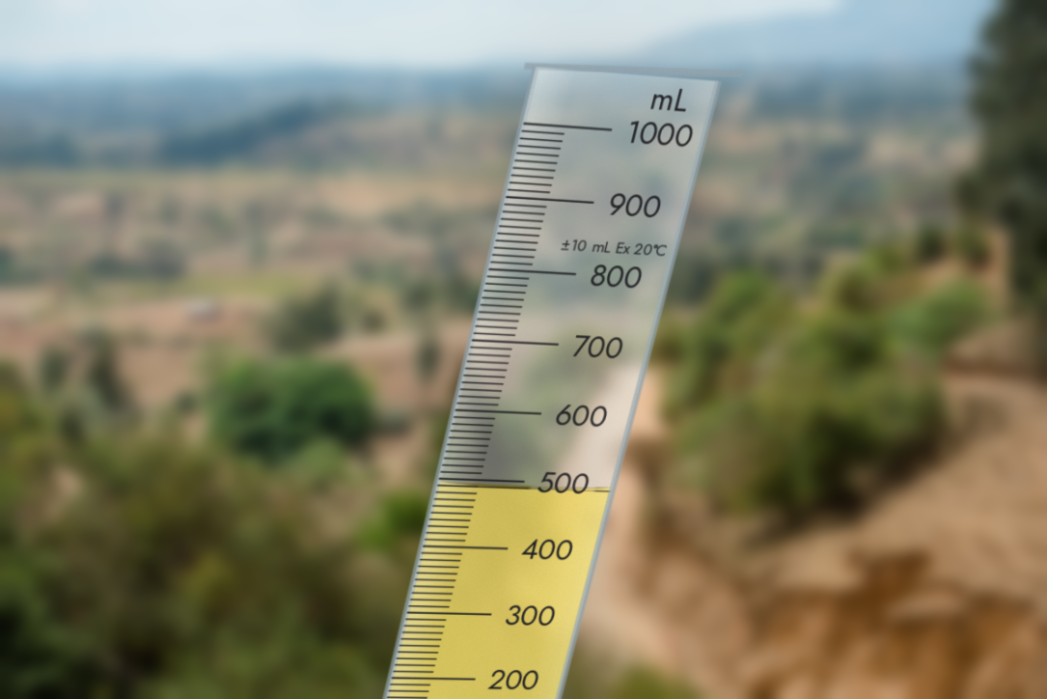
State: 490 mL
